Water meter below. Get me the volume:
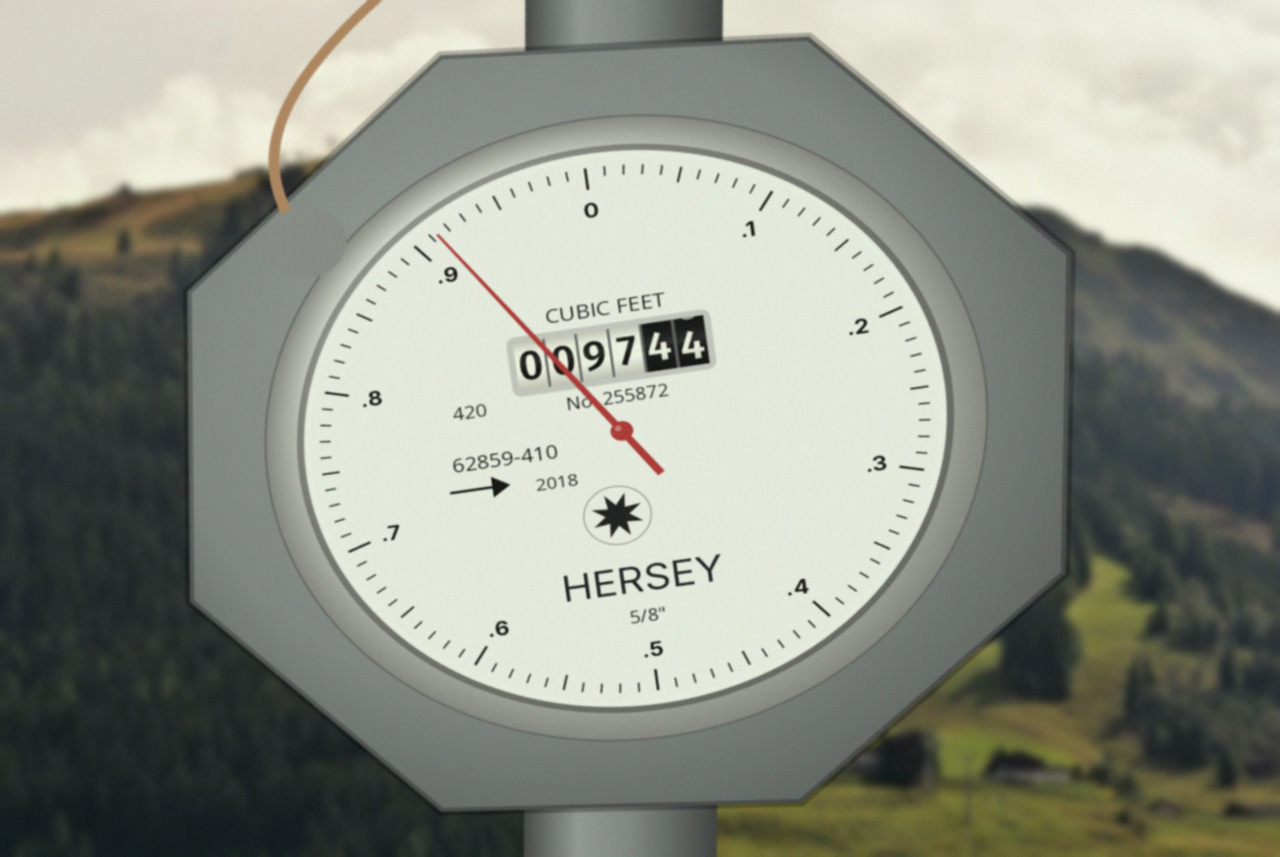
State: 9743.91 ft³
